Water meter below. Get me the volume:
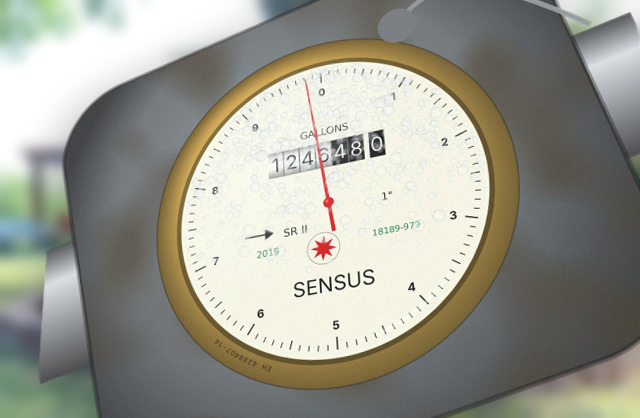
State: 1246479.8 gal
